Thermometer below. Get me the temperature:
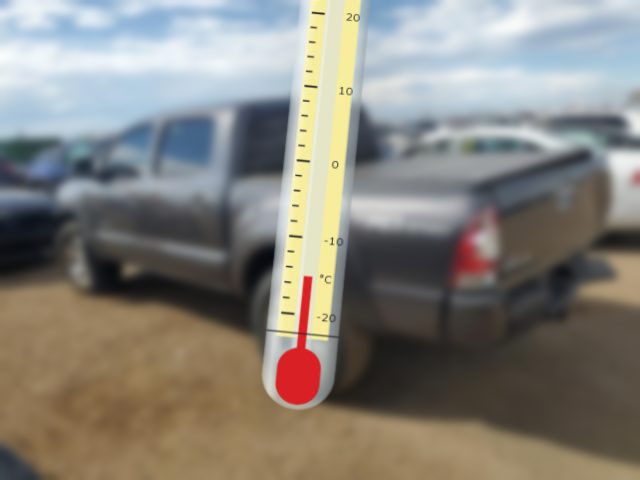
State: -15 °C
